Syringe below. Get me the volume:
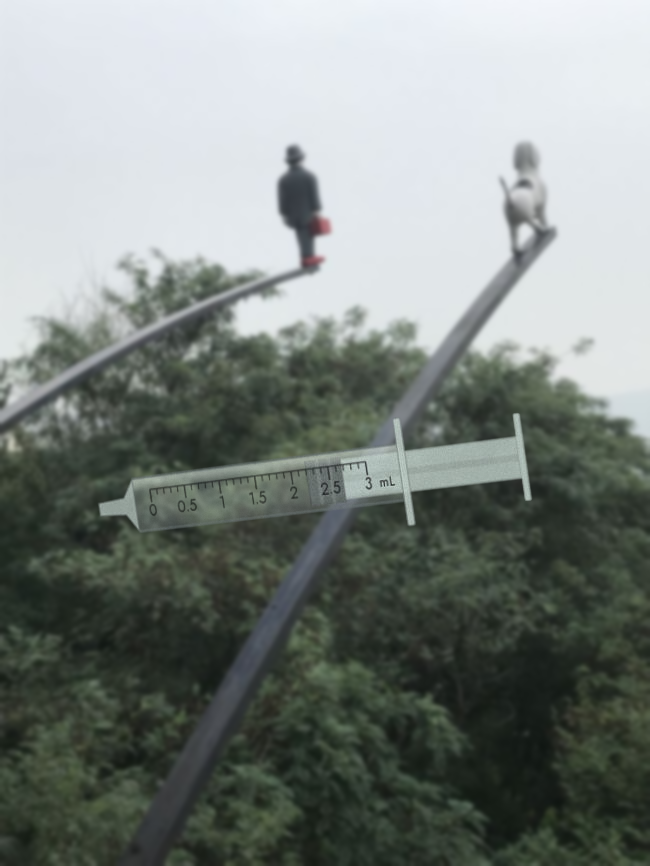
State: 2.2 mL
